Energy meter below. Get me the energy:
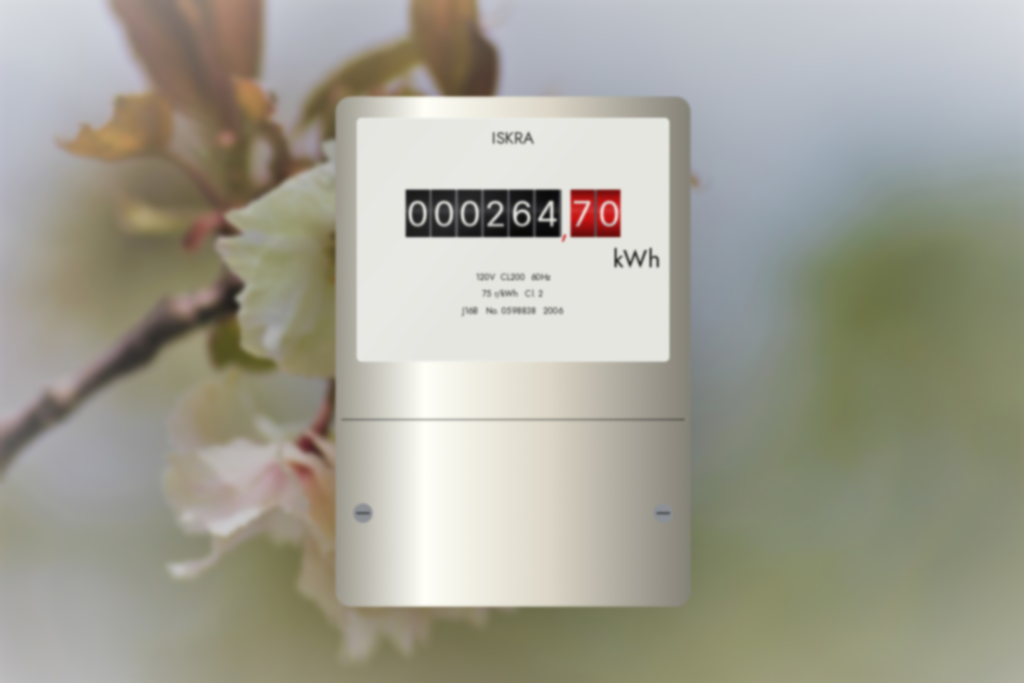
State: 264.70 kWh
